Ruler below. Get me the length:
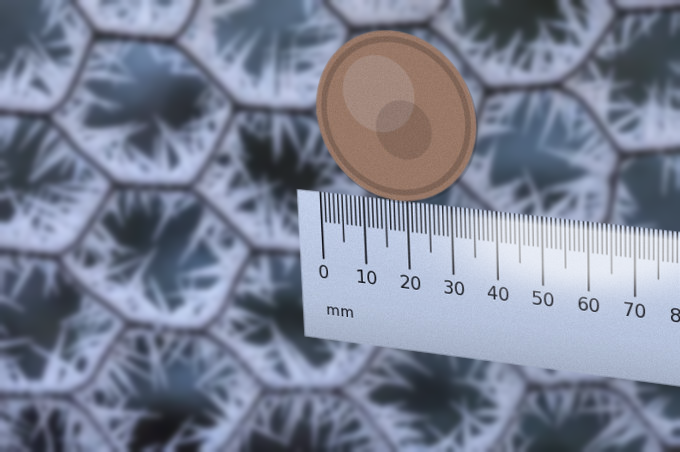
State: 36 mm
